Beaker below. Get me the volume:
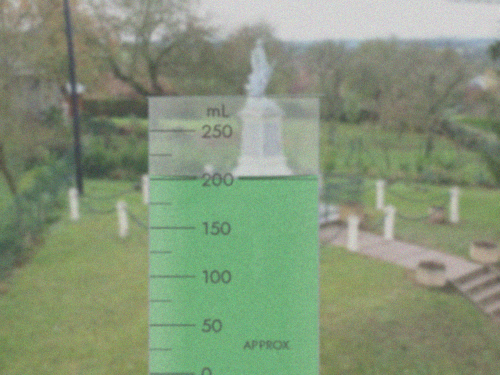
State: 200 mL
